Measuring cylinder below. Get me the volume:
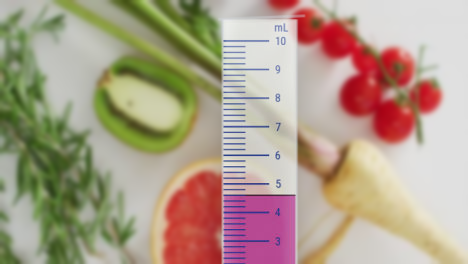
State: 4.6 mL
